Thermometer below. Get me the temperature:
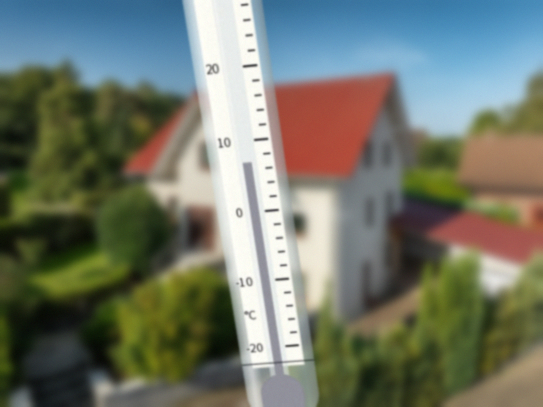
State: 7 °C
